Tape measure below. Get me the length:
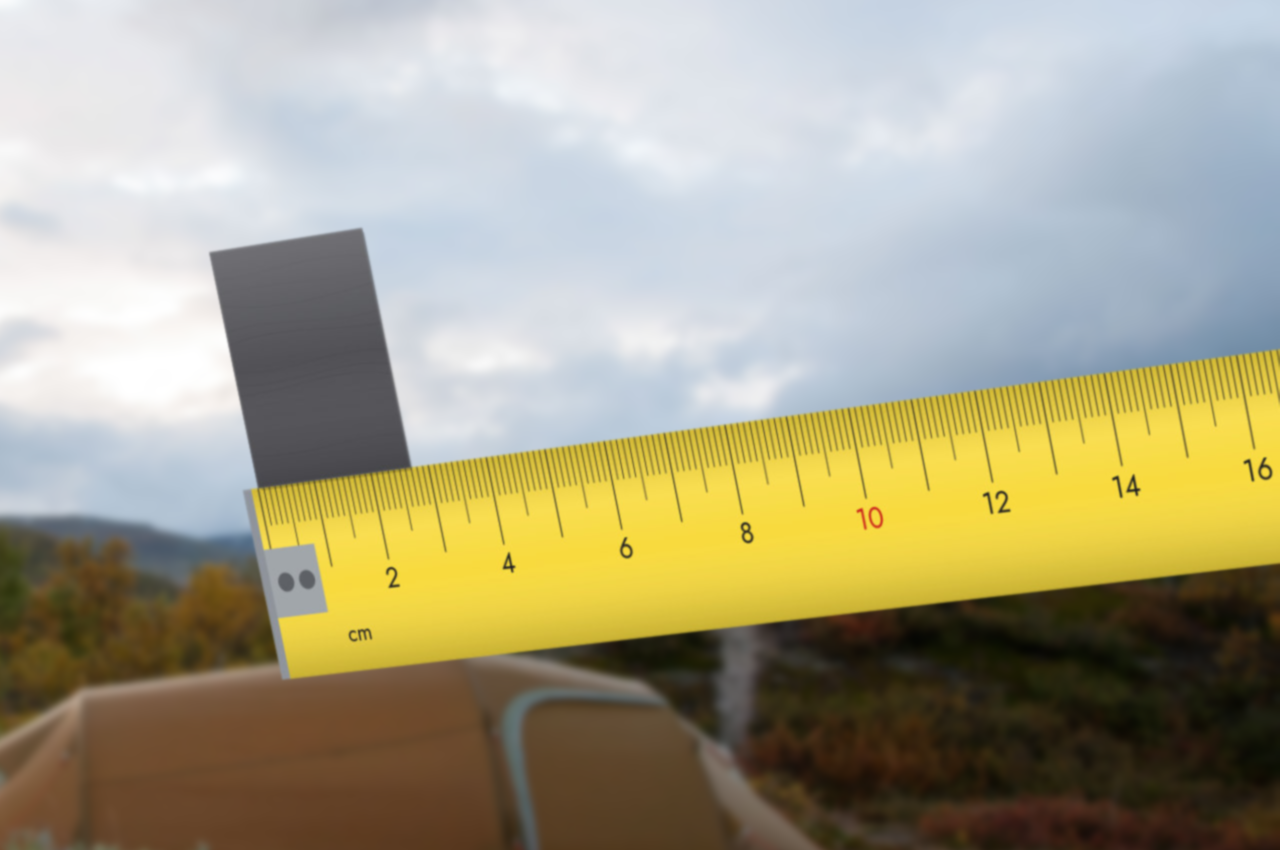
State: 2.7 cm
